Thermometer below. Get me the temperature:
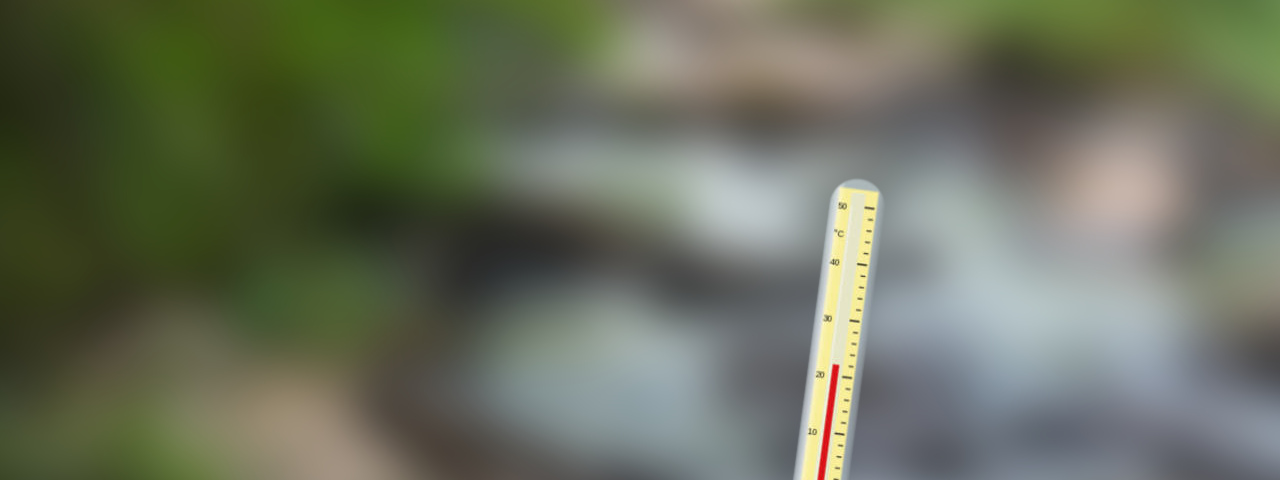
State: 22 °C
